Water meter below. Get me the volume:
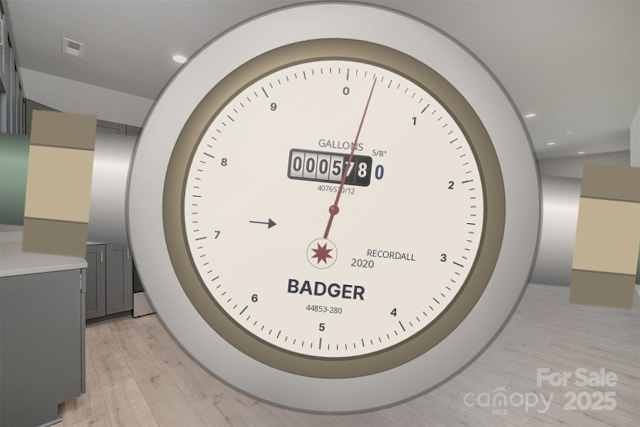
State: 5780.3 gal
